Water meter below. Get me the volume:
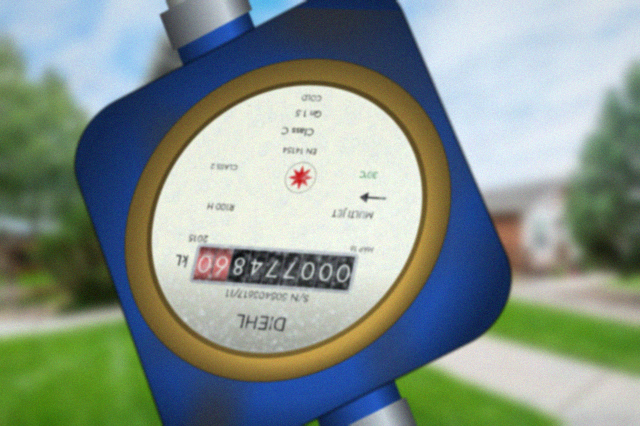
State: 7748.60 kL
